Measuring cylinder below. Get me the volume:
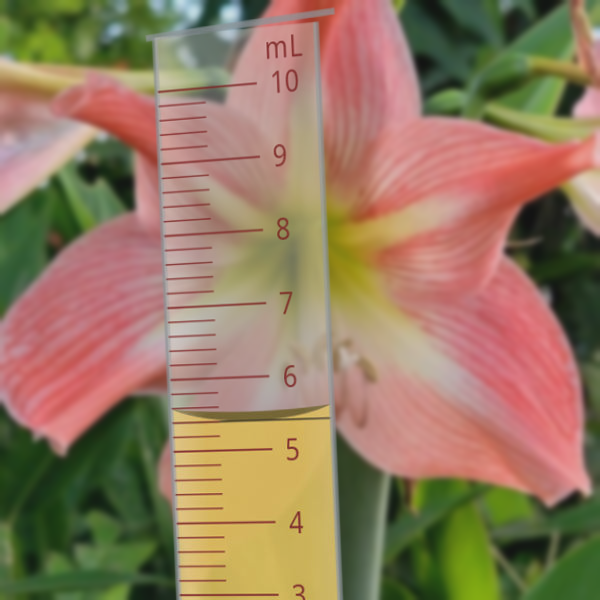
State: 5.4 mL
